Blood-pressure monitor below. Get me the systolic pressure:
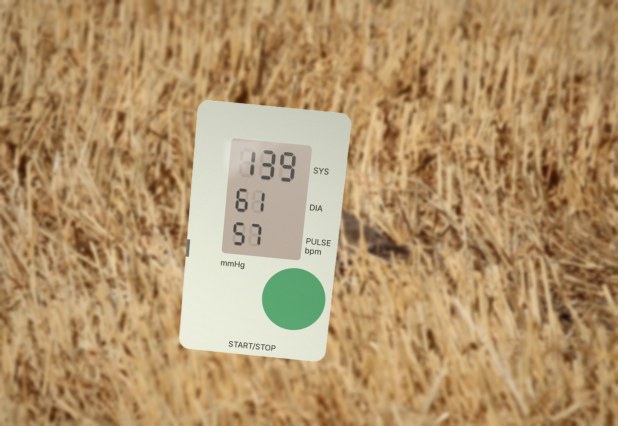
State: 139 mmHg
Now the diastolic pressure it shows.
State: 61 mmHg
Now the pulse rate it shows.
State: 57 bpm
